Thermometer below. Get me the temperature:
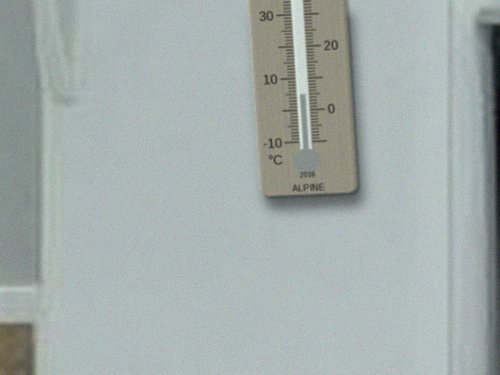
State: 5 °C
